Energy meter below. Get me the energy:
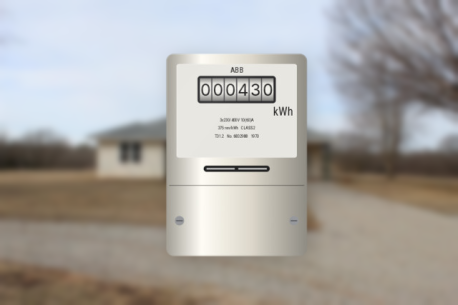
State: 430 kWh
